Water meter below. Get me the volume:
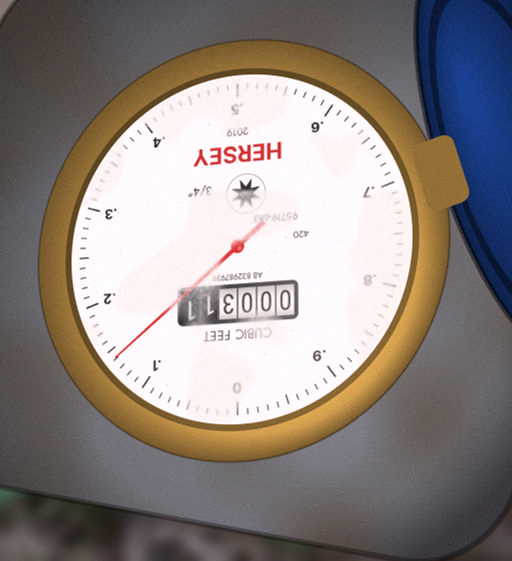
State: 311.14 ft³
